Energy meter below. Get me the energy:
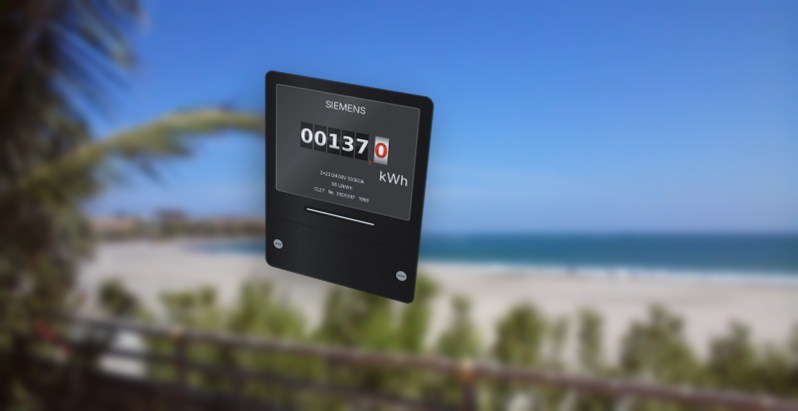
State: 137.0 kWh
